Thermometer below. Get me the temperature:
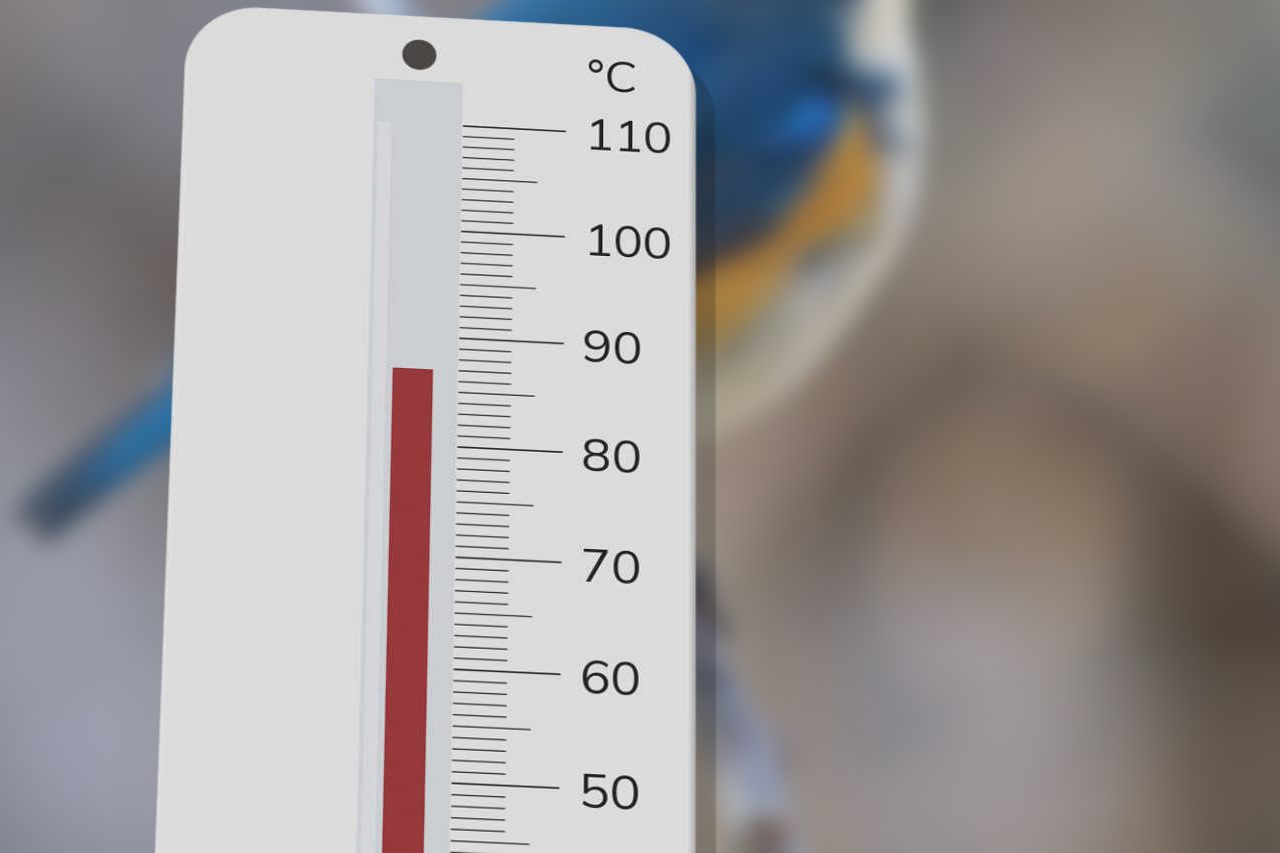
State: 87 °C
